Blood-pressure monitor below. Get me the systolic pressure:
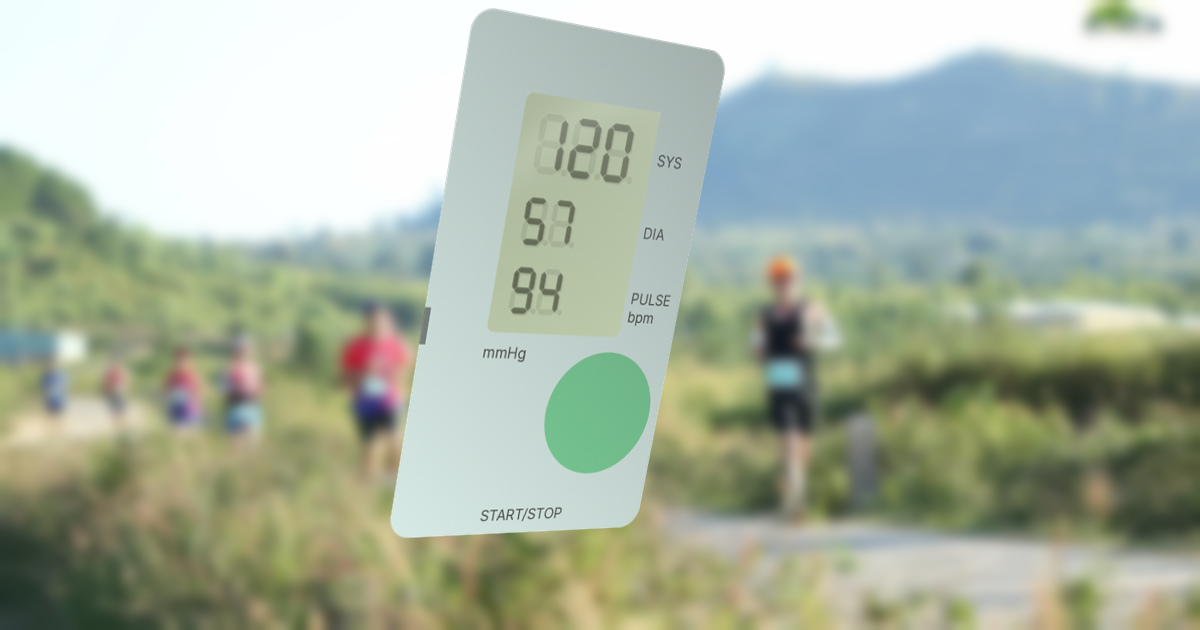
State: 120 mmHg
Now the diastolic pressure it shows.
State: 57 mmHg
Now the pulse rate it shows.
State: 94 bpm
